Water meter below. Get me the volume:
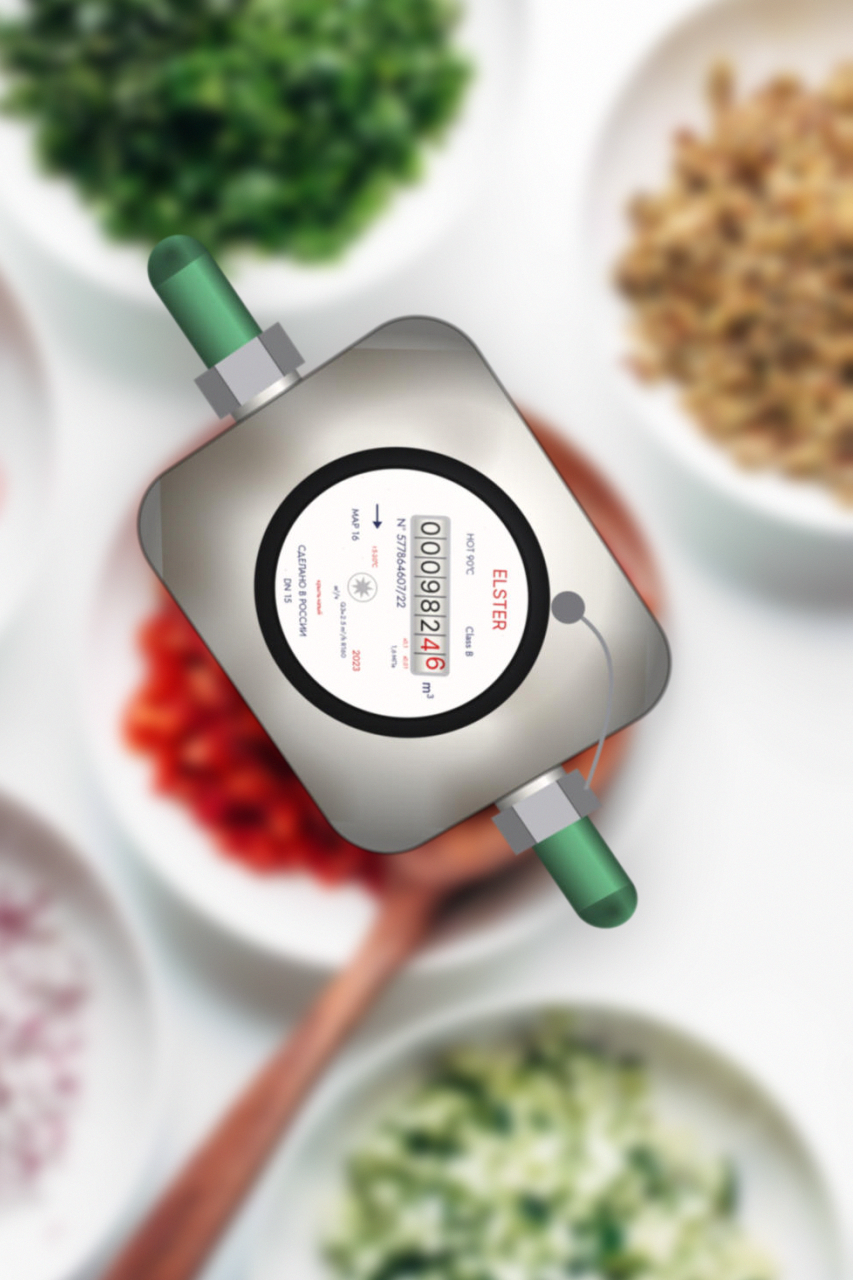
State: 982.46 m³
